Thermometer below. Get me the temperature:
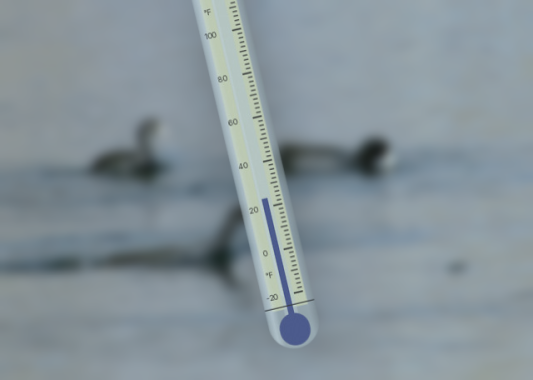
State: 24 °F
